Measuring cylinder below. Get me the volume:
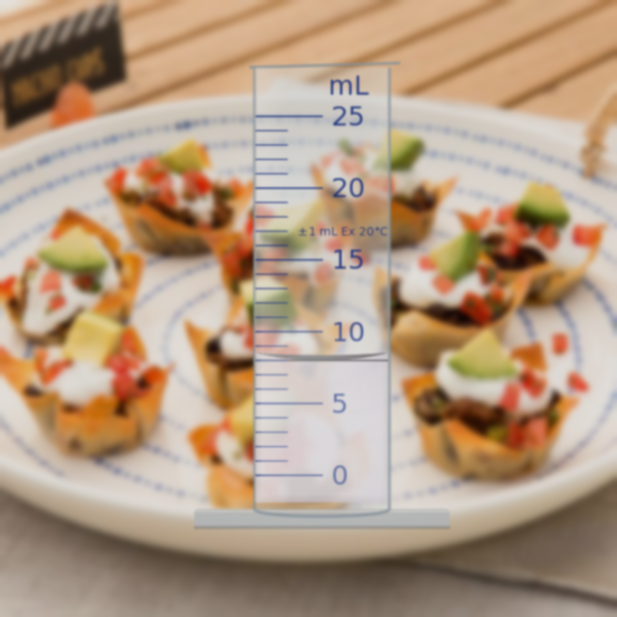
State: 8 mL
